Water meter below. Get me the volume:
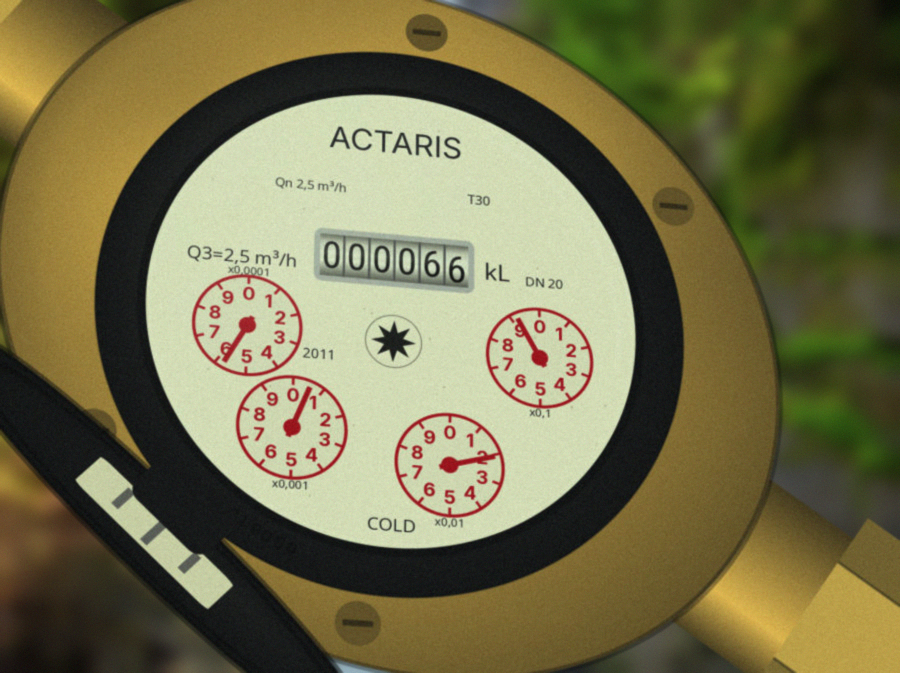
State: 65.9205 kL
